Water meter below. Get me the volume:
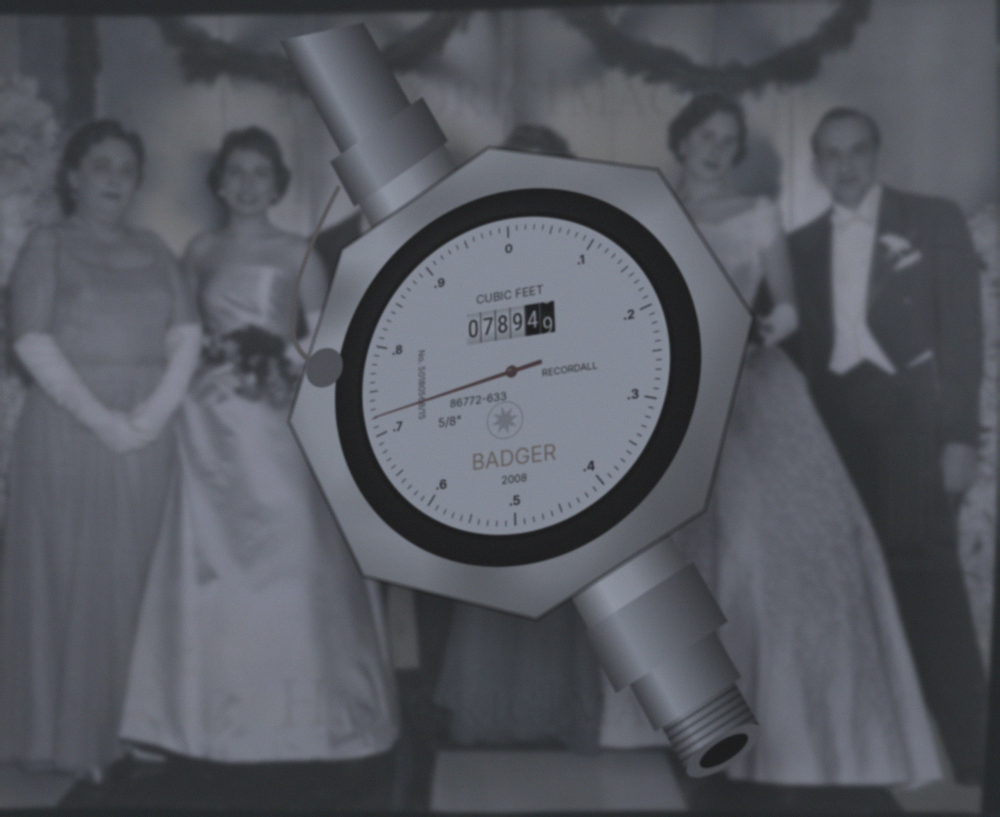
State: 78948.72 ft³
